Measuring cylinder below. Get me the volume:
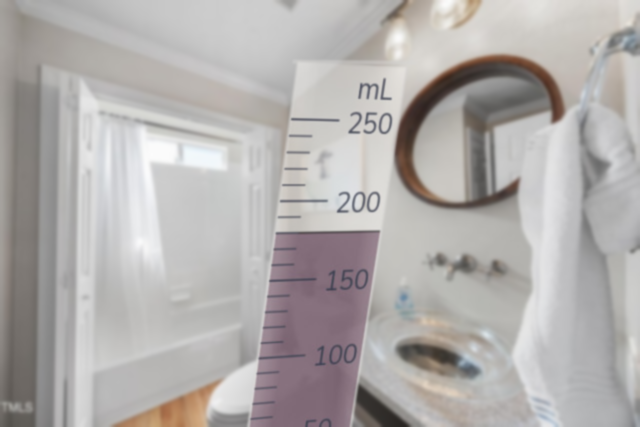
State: 180 mL
